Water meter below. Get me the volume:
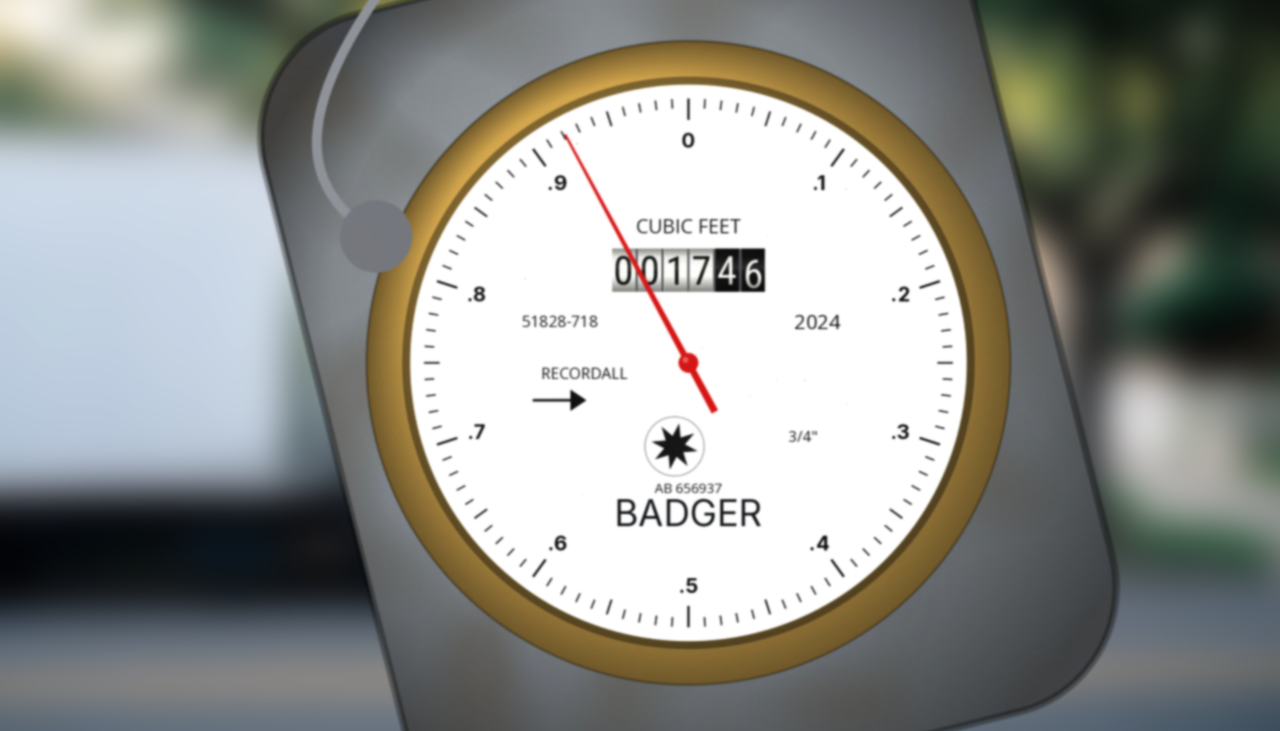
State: 1745.92 ft³
